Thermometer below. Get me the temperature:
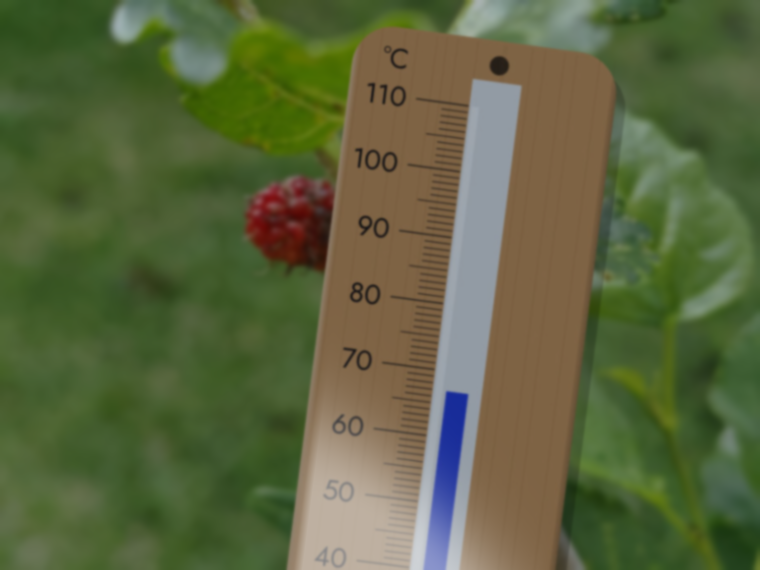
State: 67 °C
